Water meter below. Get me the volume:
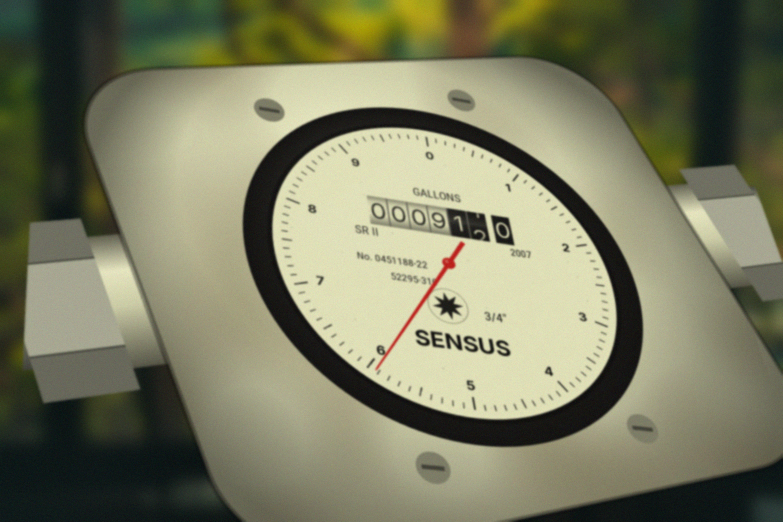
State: 9115.9 gal
